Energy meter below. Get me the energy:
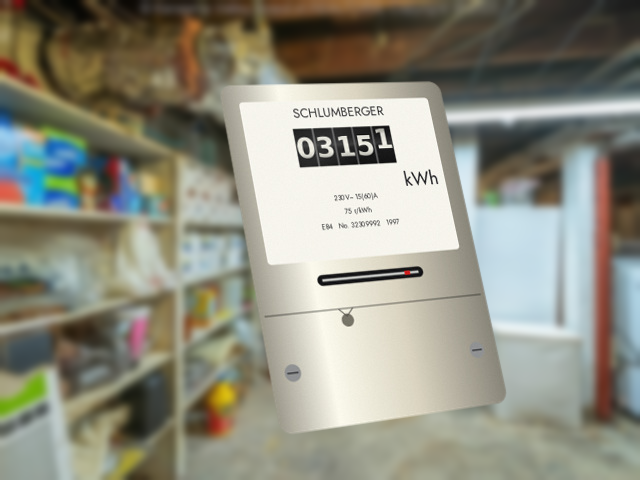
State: 3151 kWh
